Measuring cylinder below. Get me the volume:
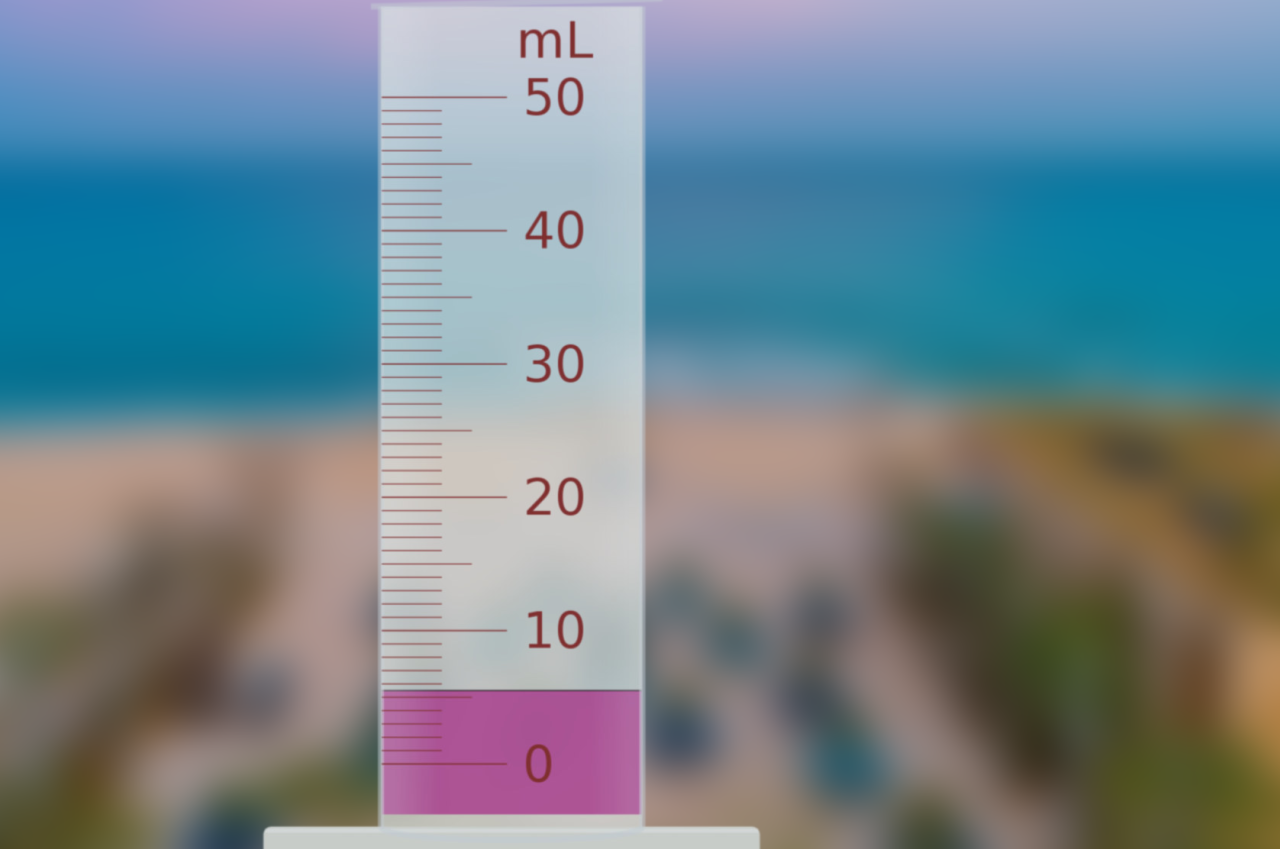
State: 5.5 mL
